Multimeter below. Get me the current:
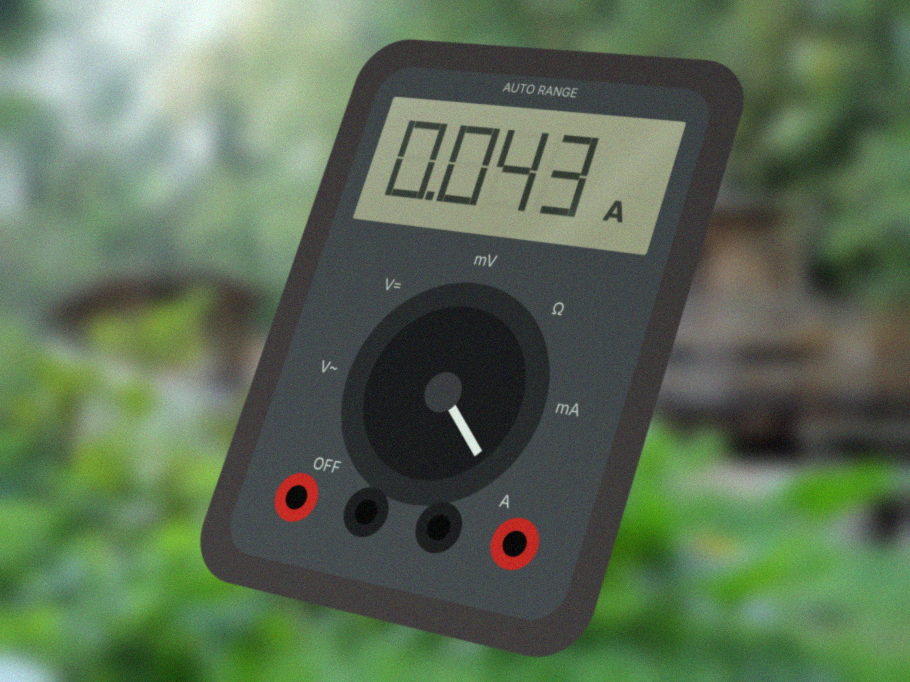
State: 0.043 A
